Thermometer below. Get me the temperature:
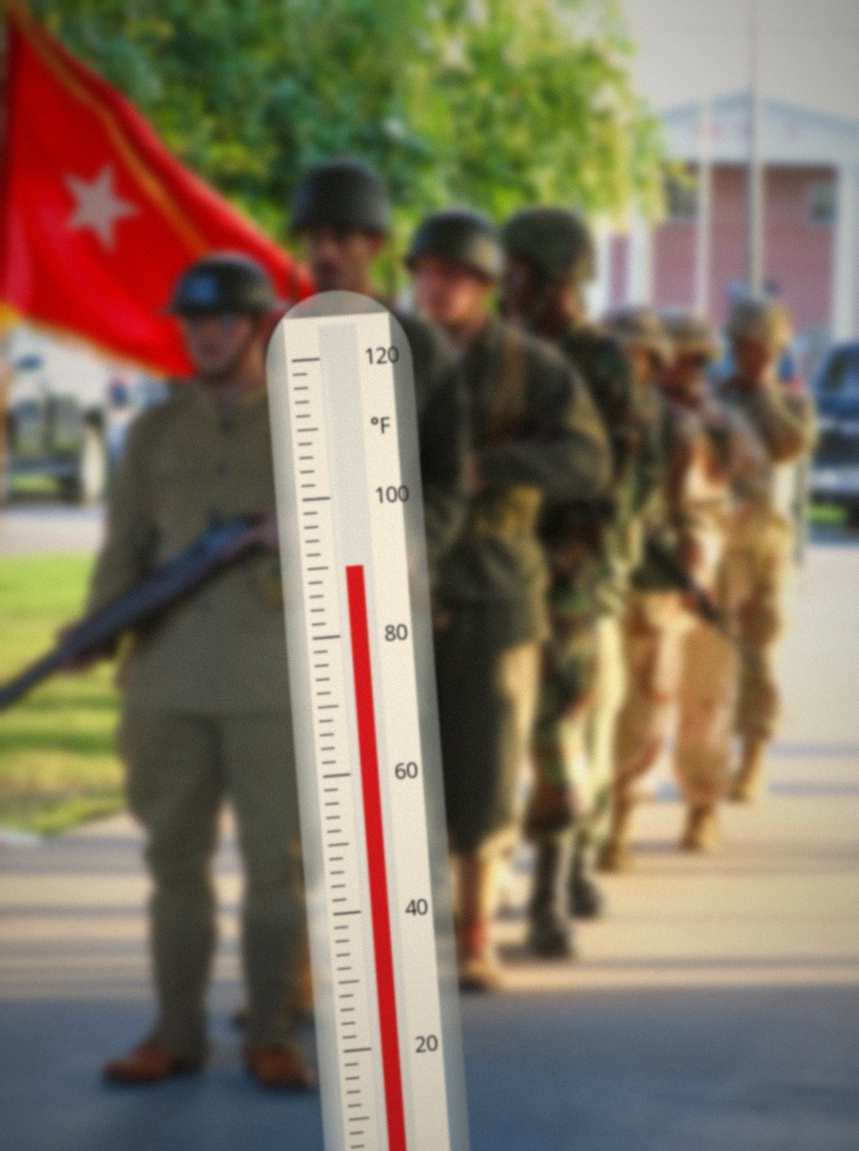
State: 90 °F
